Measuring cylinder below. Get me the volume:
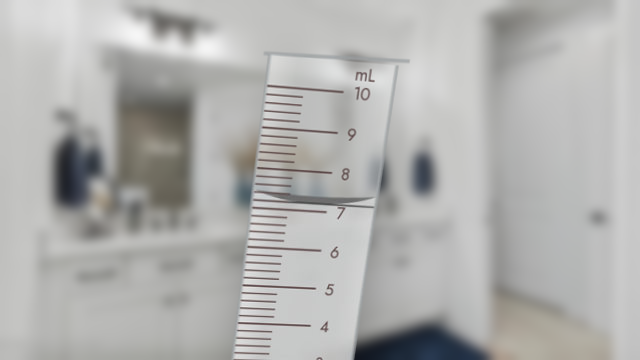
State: 7.2 mL
